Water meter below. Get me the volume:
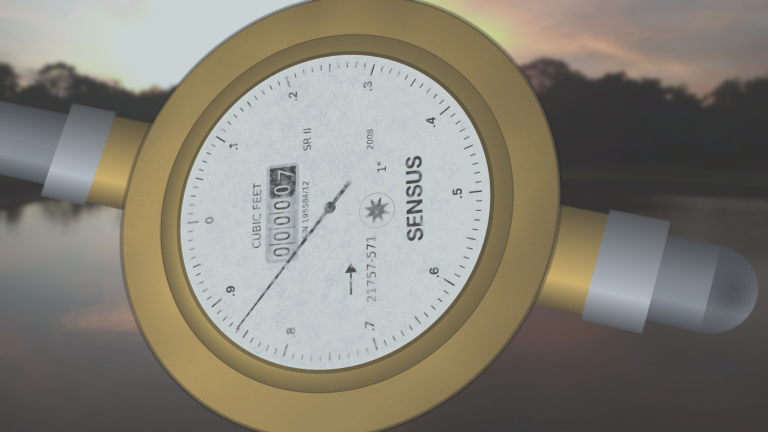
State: 6.86 ft³
